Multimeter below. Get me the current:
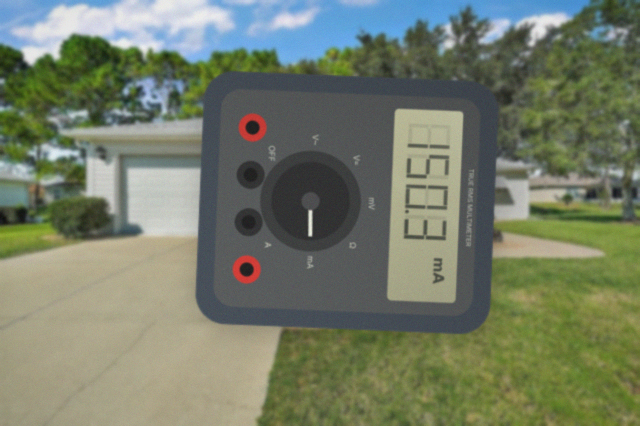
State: 150.3 mA
